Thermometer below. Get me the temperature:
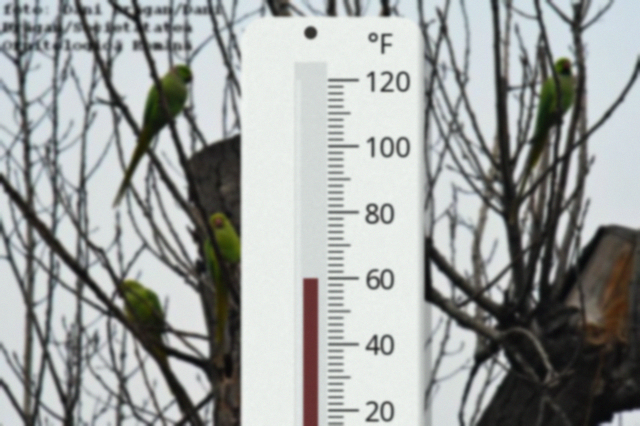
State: 60 °F
